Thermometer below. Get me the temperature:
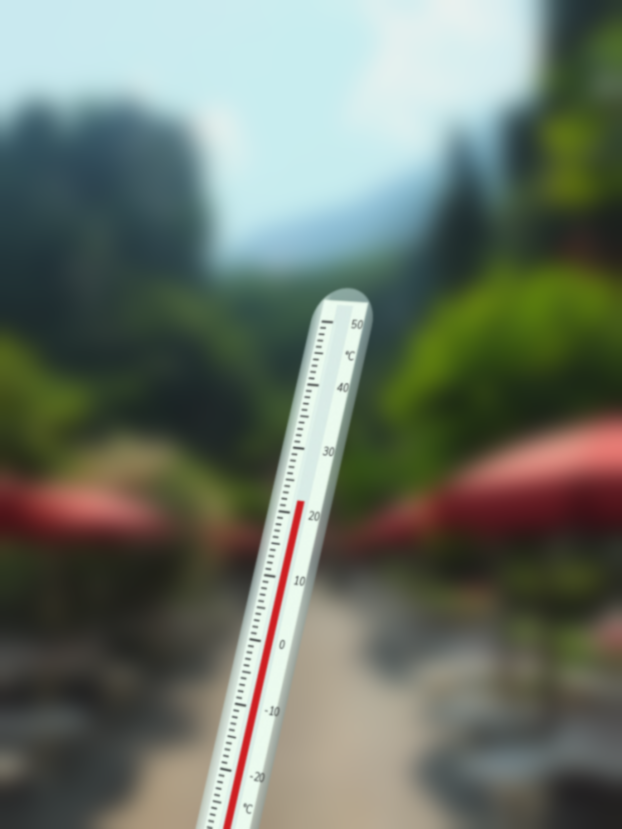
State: 22 °C
